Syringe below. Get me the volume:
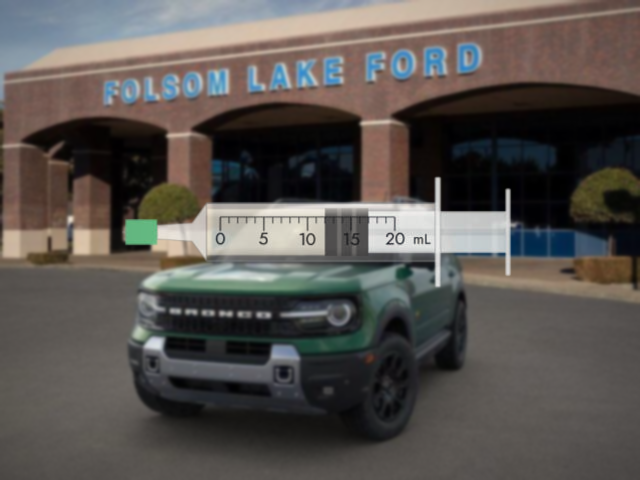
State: 12 mL
